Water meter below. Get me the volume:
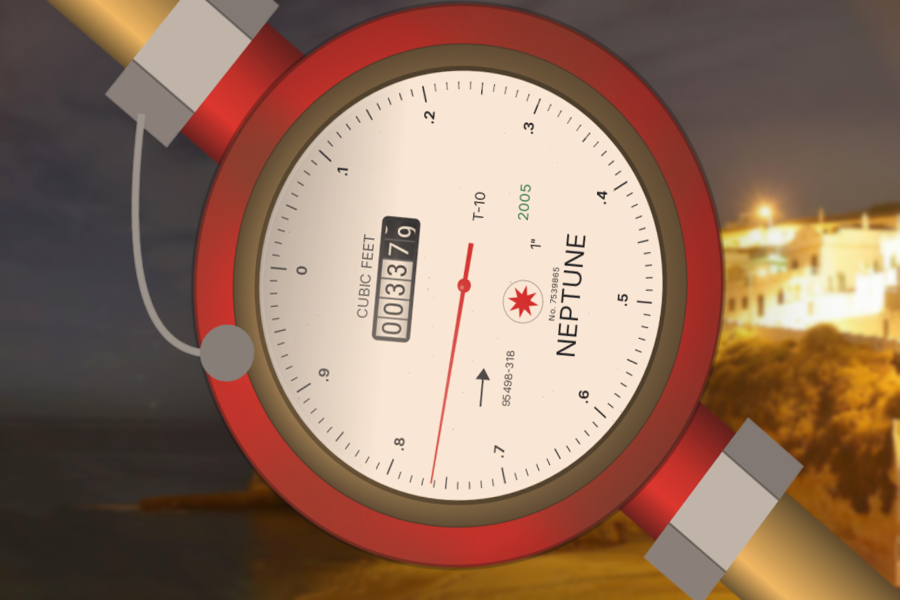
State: 3378.76 ft³
